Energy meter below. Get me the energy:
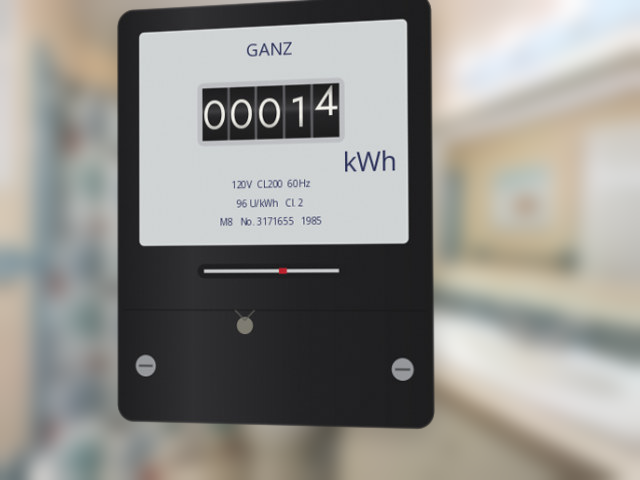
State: 14 kWh
